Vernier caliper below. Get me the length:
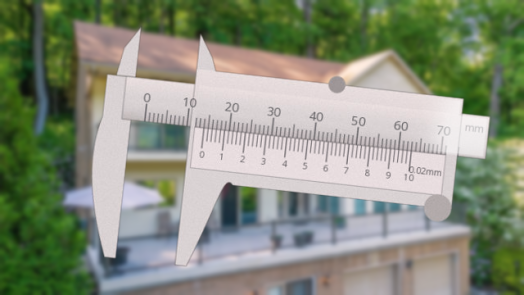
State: 14.0 mm
